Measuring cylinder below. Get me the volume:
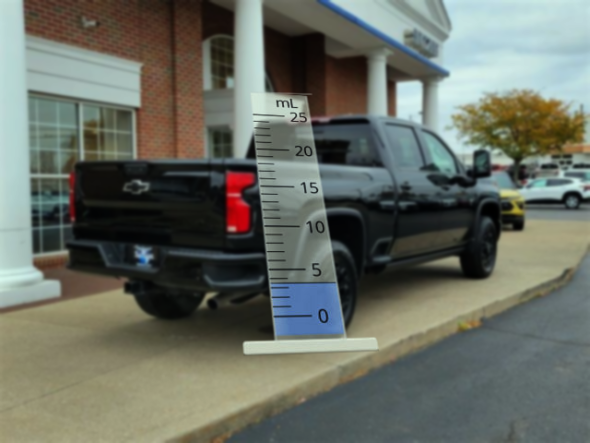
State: 3.5 mL
